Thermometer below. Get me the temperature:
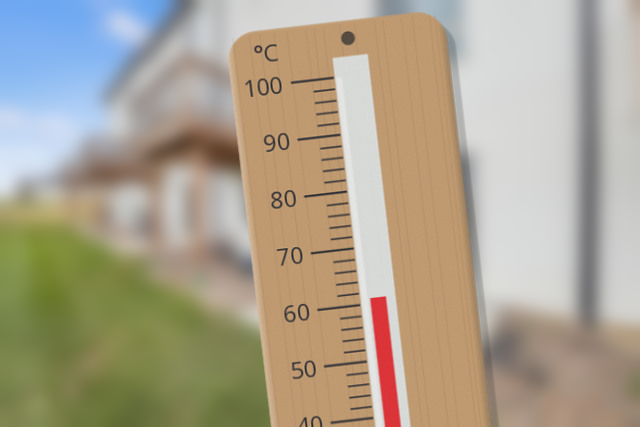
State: 61 °C
